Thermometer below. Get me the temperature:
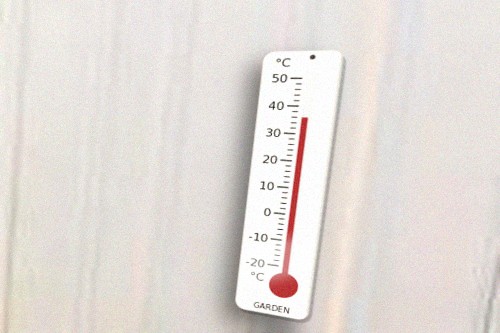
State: 36 °C
